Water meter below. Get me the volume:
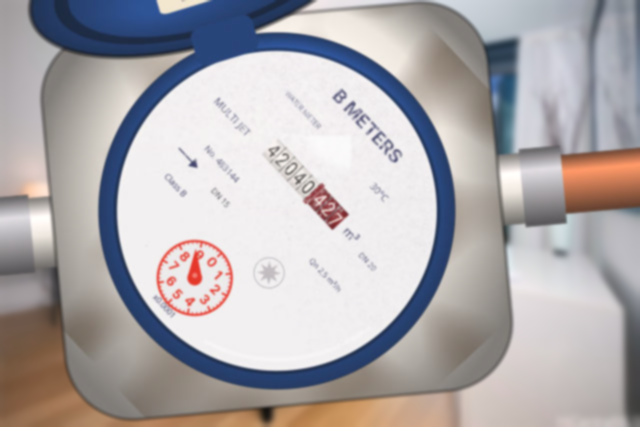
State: 42040.4268 m³
